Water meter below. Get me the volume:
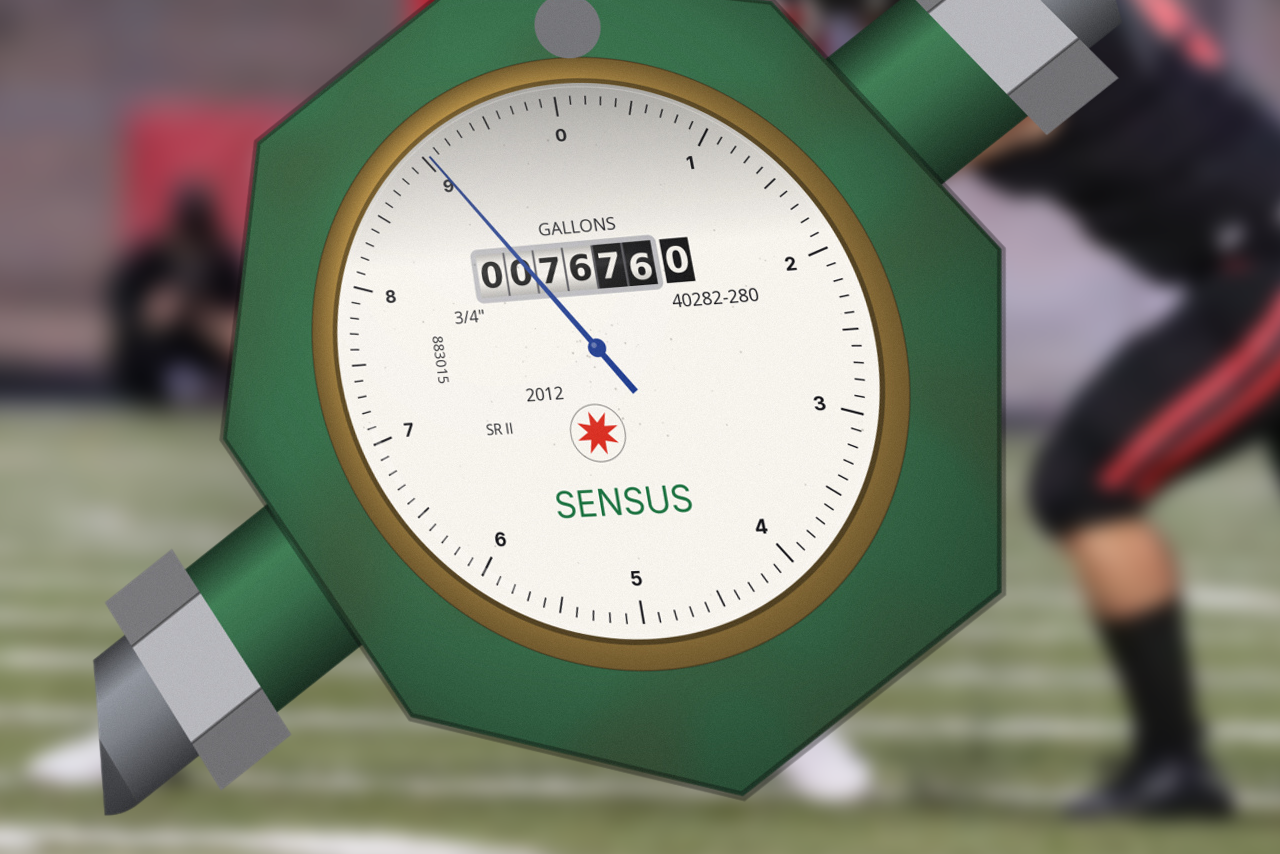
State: 76759.0 gal
